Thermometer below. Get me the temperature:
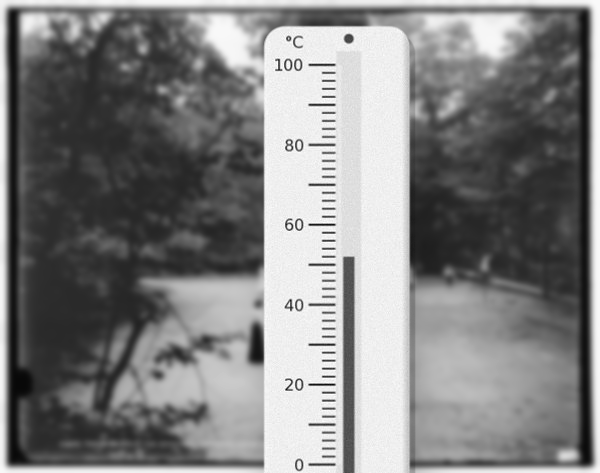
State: 52 °C
